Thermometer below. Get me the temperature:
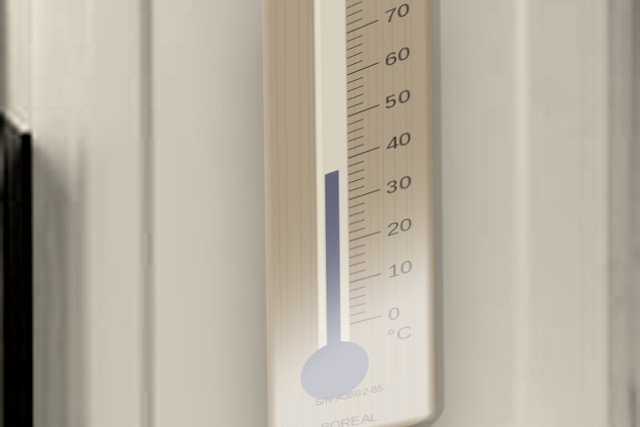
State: 38 °C
